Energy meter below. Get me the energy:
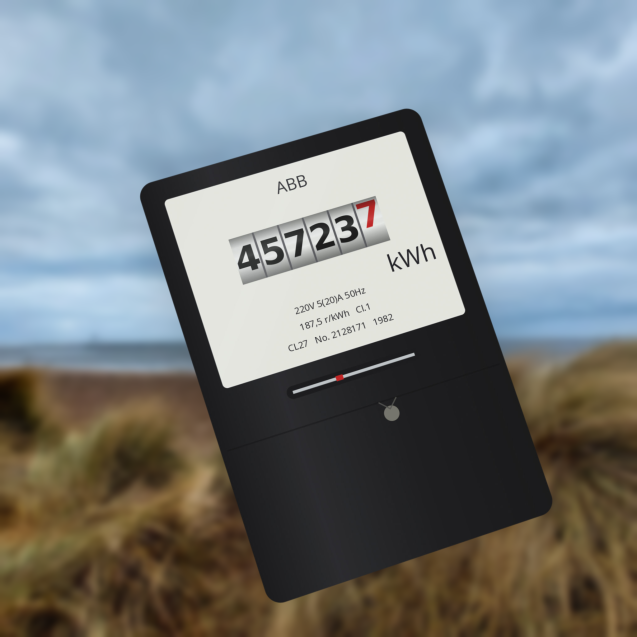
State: 45723.7 kWh
